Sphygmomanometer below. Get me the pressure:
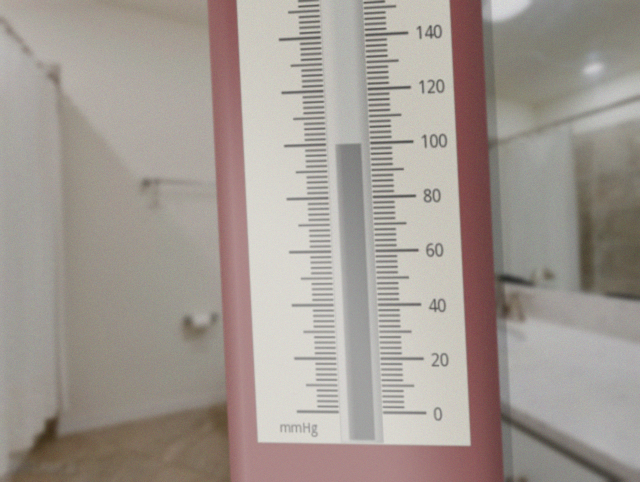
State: 100 mmHg
